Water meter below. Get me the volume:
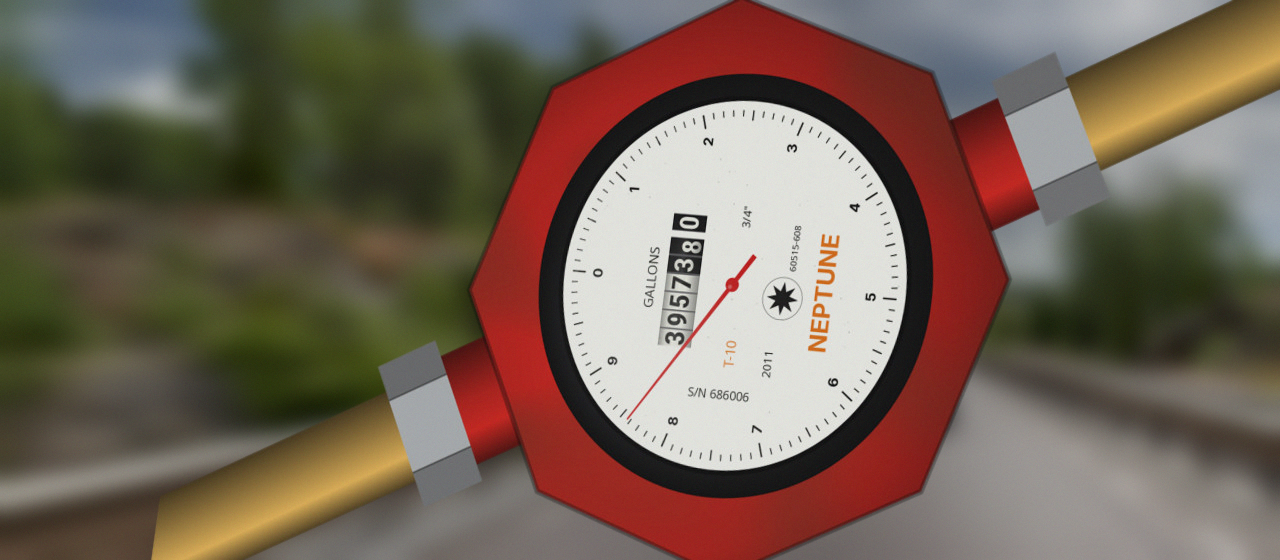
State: 3957378.4 gal
